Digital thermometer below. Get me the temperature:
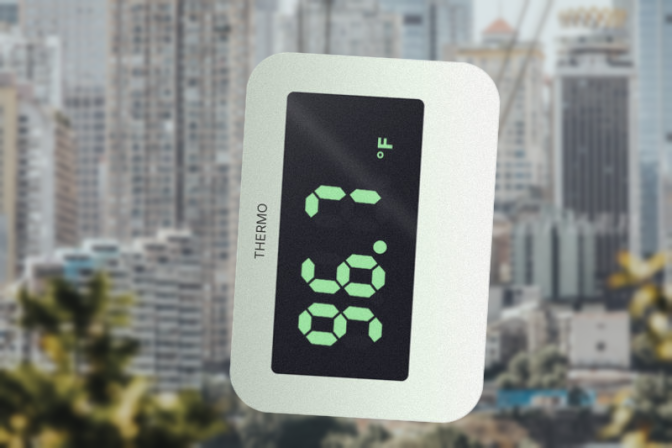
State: 96.7 °F
